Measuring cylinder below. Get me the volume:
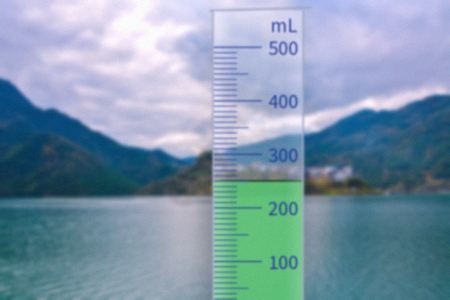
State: 250 mL
